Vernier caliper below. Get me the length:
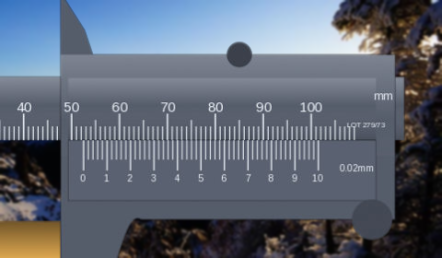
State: 52.5 mm
